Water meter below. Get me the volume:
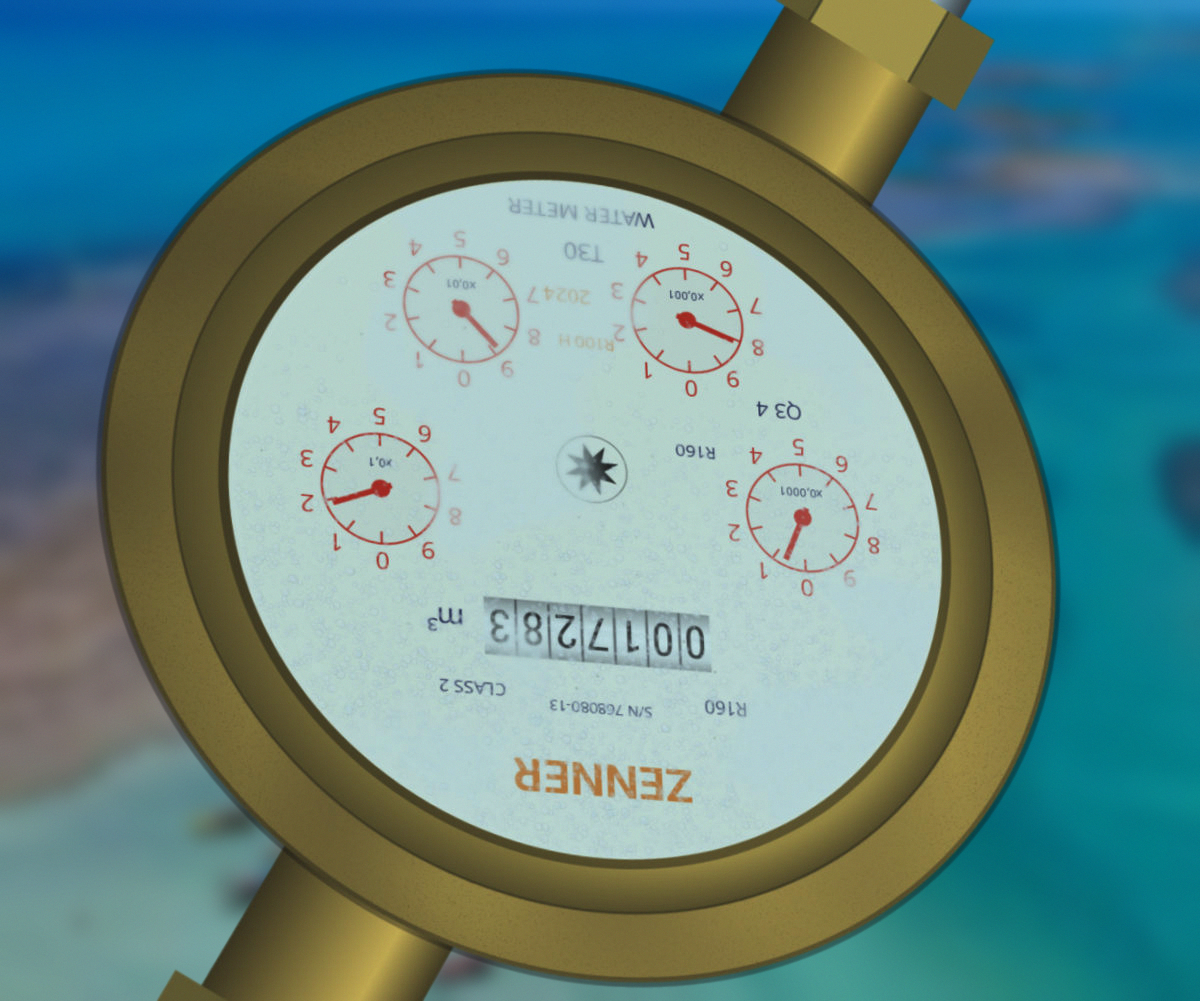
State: 17283.1880 m³
